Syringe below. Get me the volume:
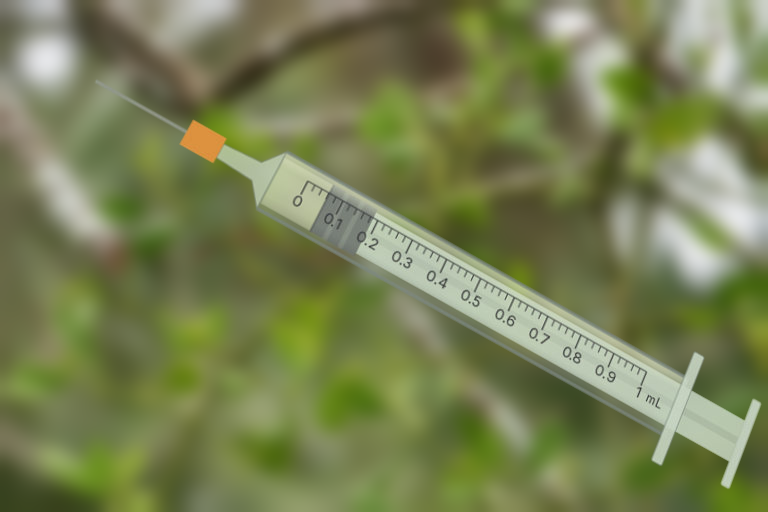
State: 0.06 mL
